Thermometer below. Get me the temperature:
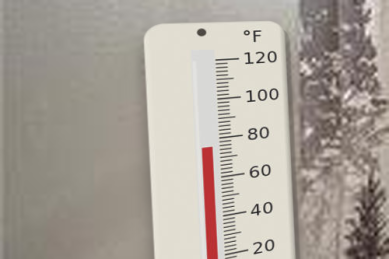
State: 76 °F
